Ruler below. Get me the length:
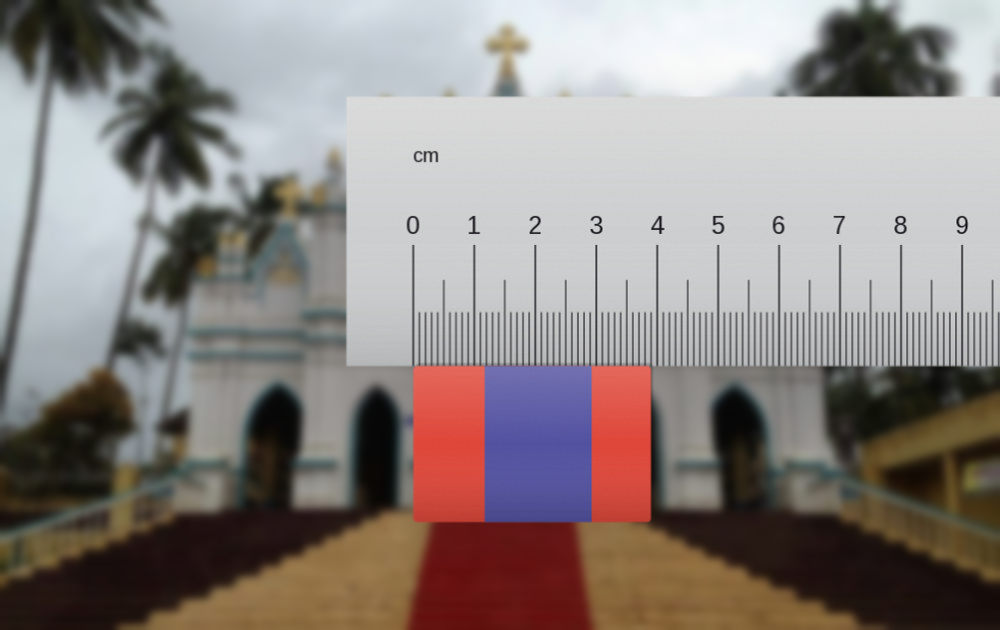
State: 3.9 cm
